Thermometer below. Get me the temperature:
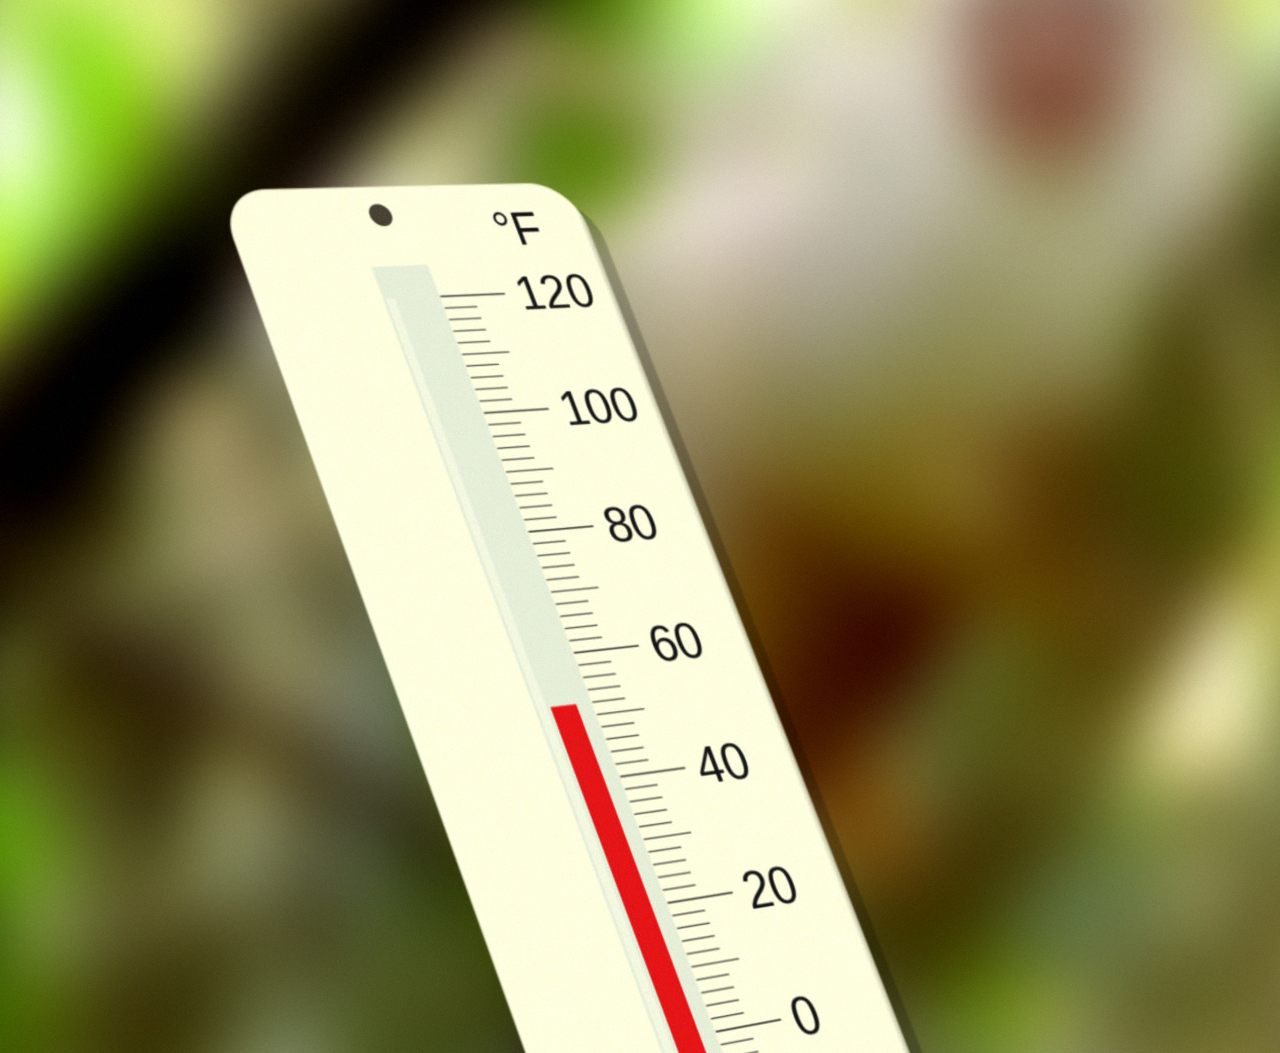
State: 52 °F
